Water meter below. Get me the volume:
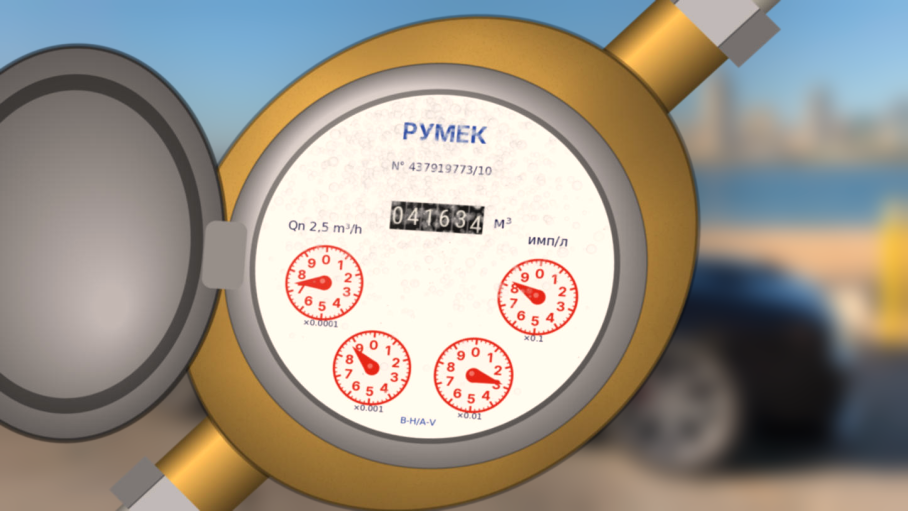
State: 41633.8287 m³
